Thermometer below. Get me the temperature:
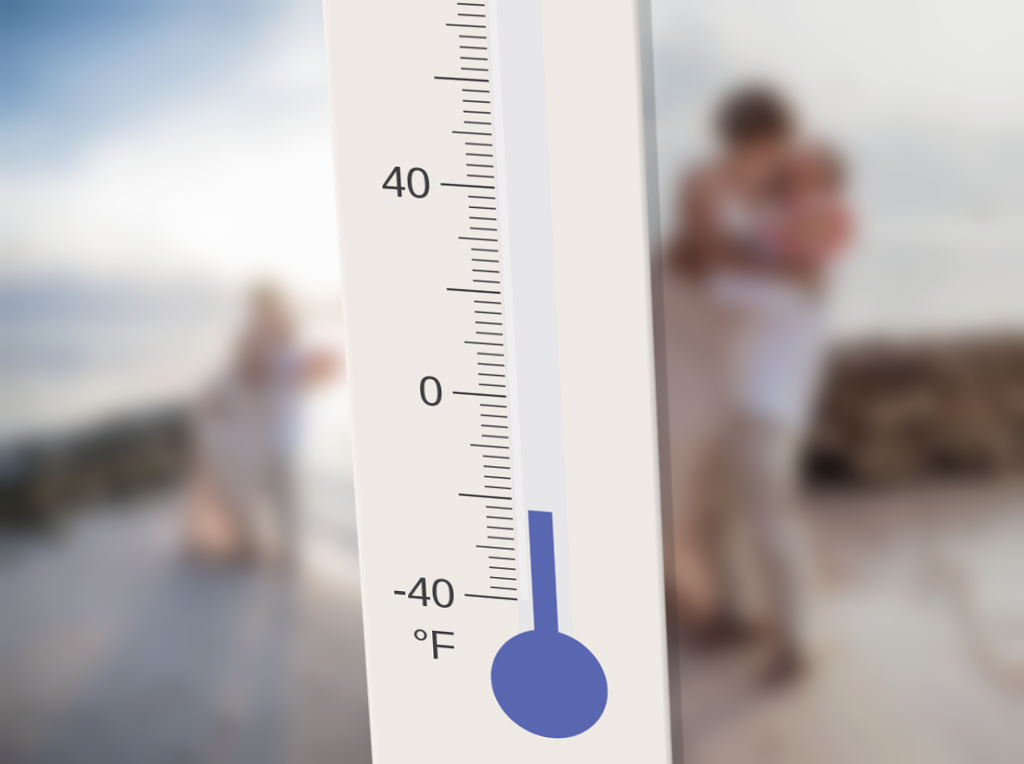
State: -22 °F
